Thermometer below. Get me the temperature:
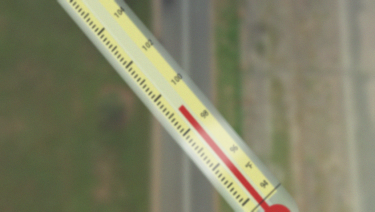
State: 99 °F
